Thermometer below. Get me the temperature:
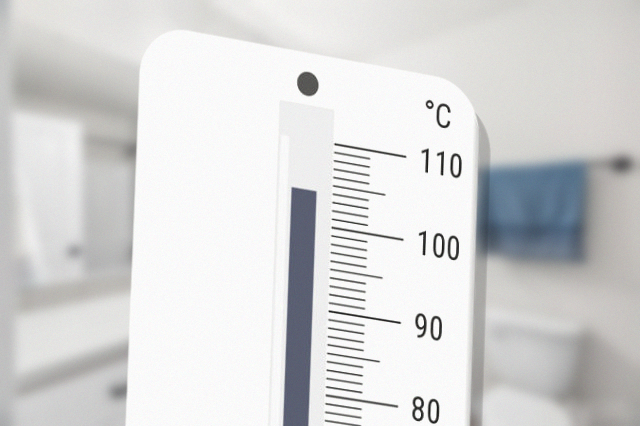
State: 104 °C
